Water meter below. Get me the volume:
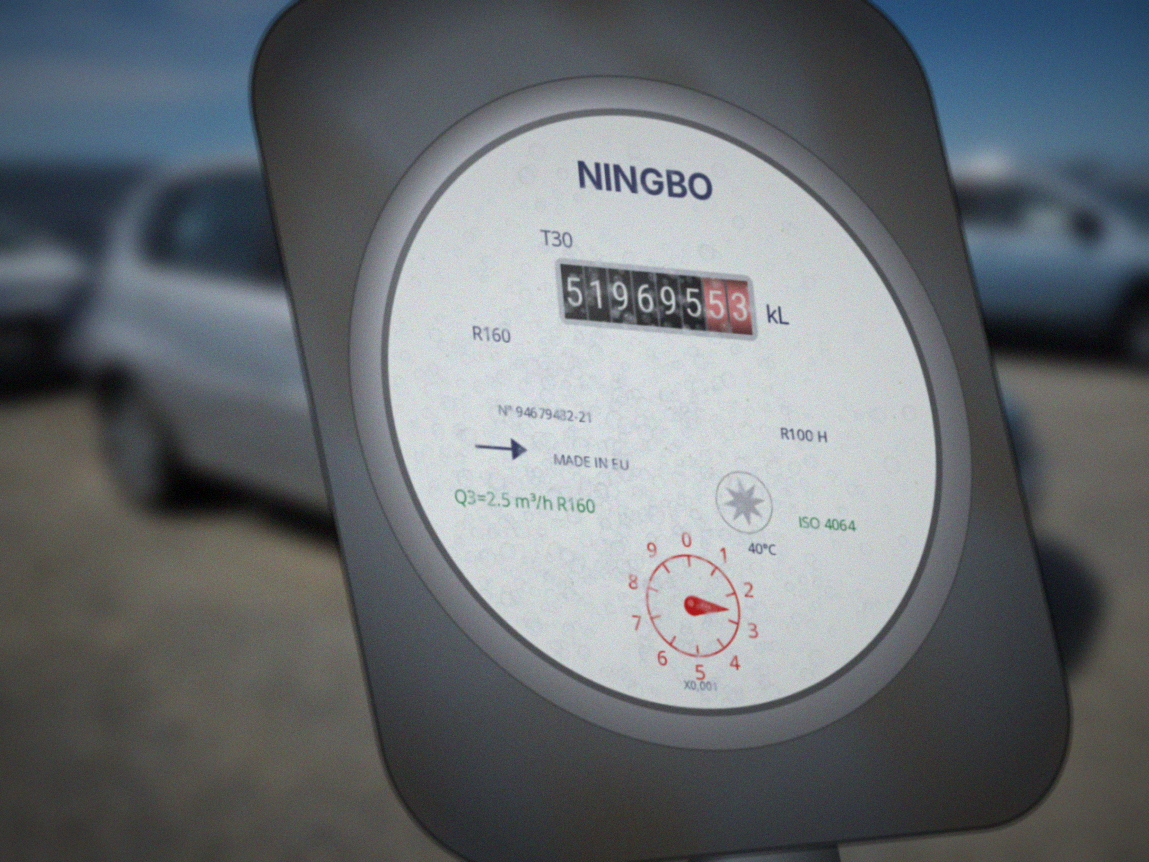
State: 519695.532 kL
